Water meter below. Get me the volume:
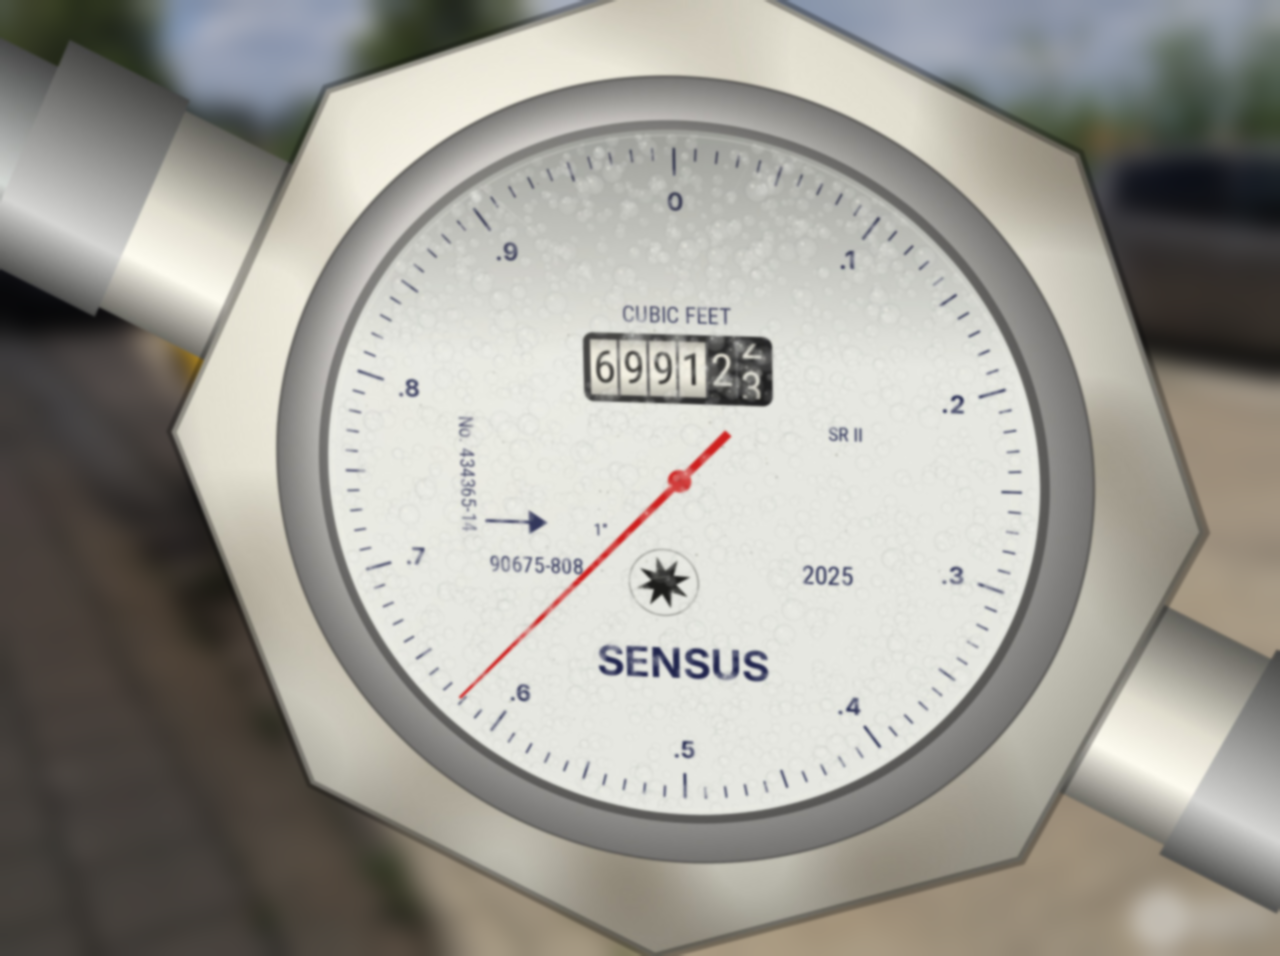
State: 699122.62 ft³
